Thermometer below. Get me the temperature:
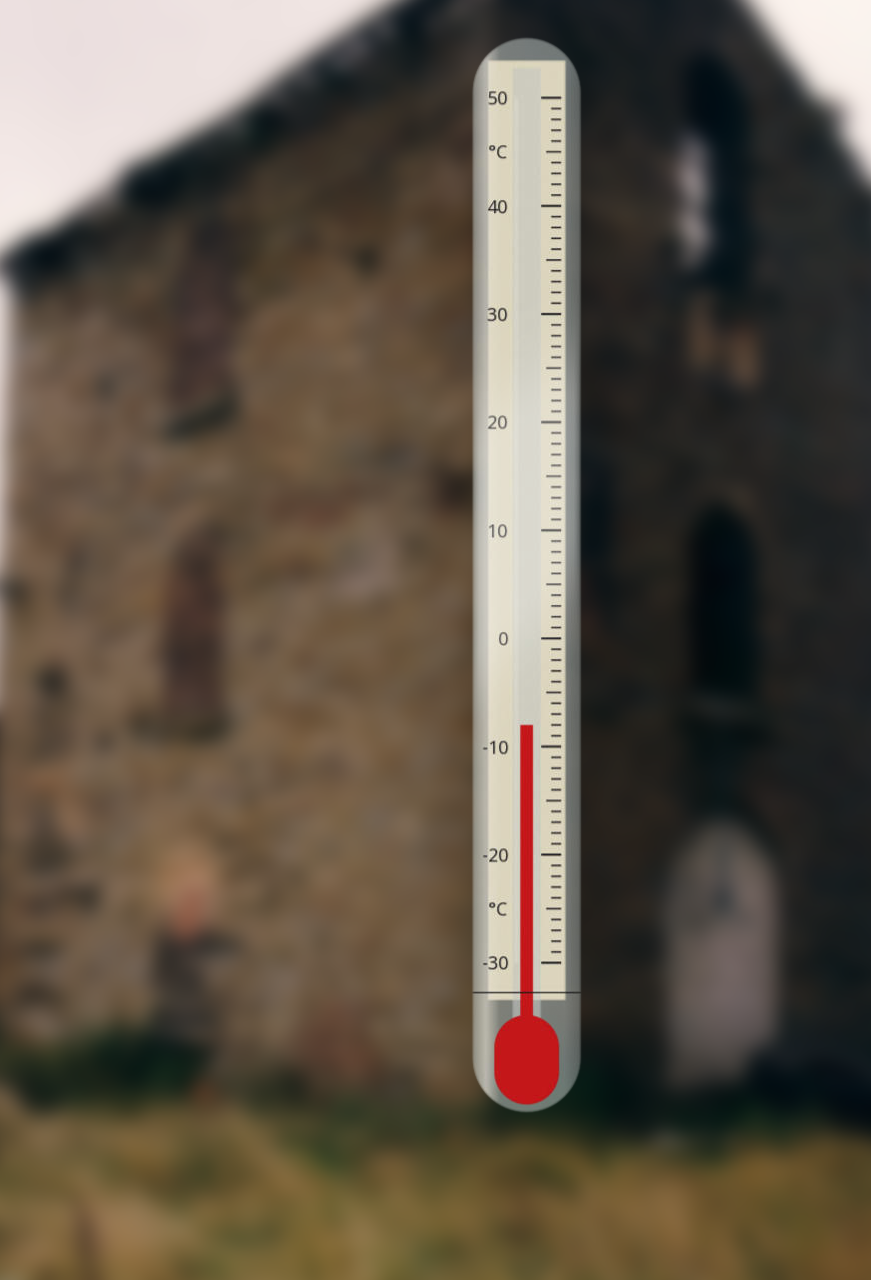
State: -8 °C
